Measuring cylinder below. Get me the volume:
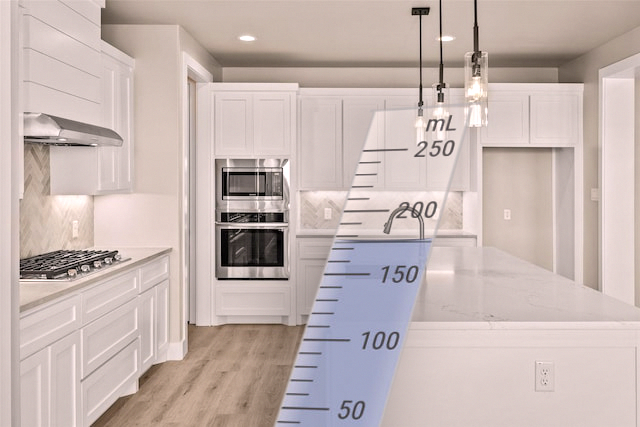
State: 175 mL
